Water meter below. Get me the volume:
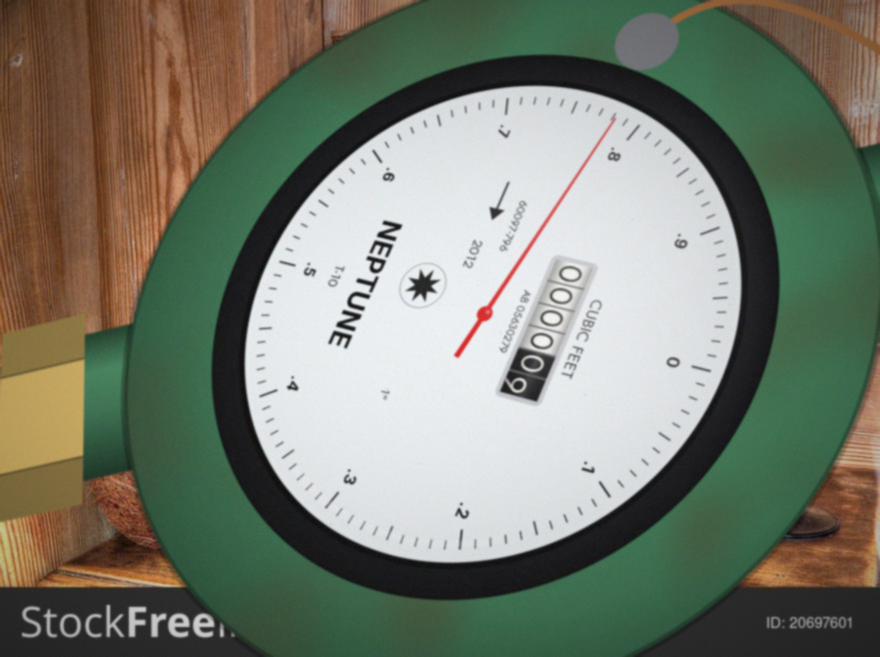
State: 8.78 ft³
